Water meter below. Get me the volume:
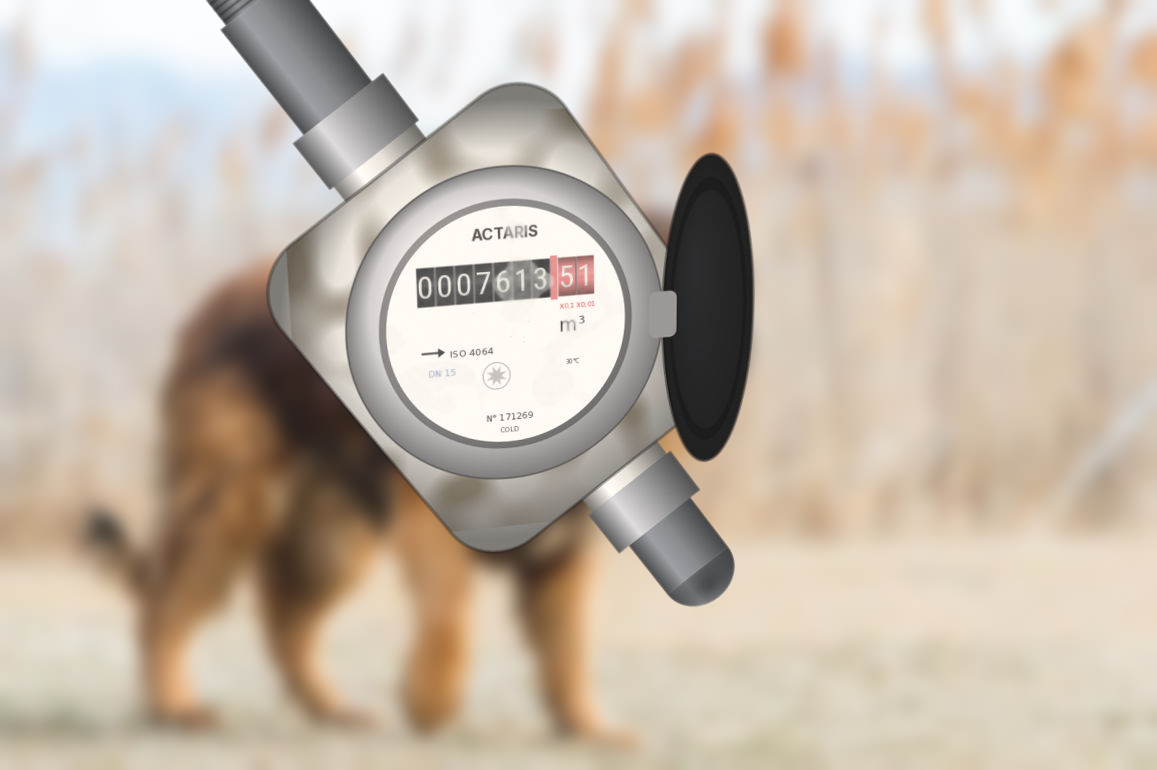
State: 7613.51 m³
